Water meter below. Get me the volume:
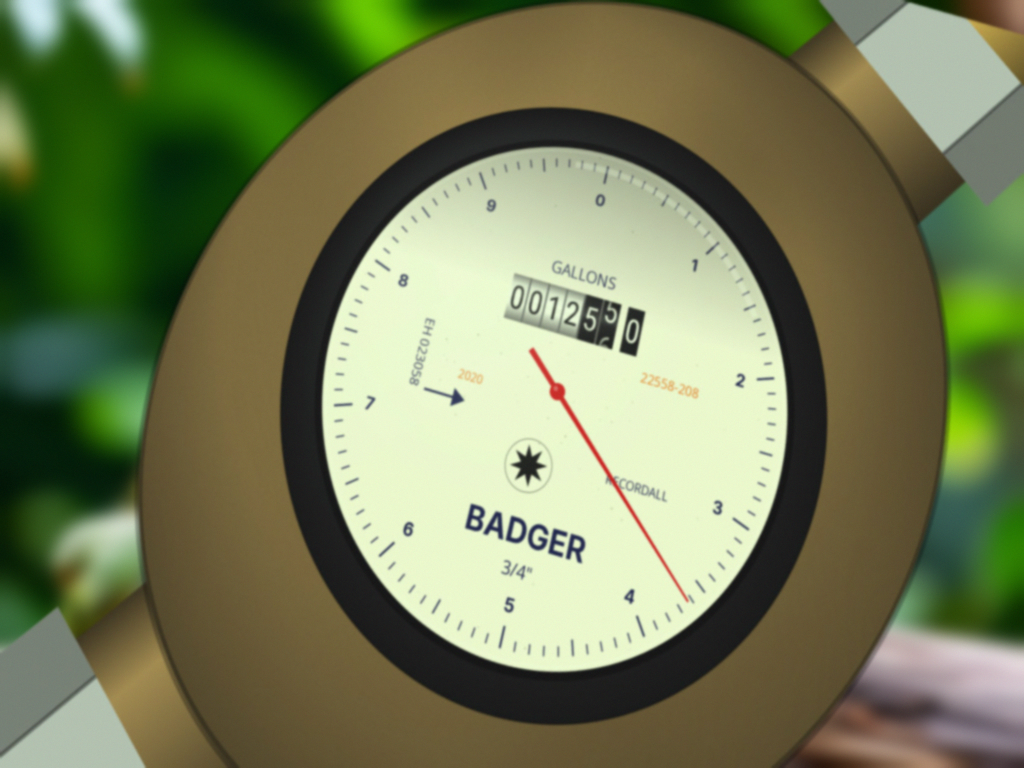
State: 12553.6 gal
